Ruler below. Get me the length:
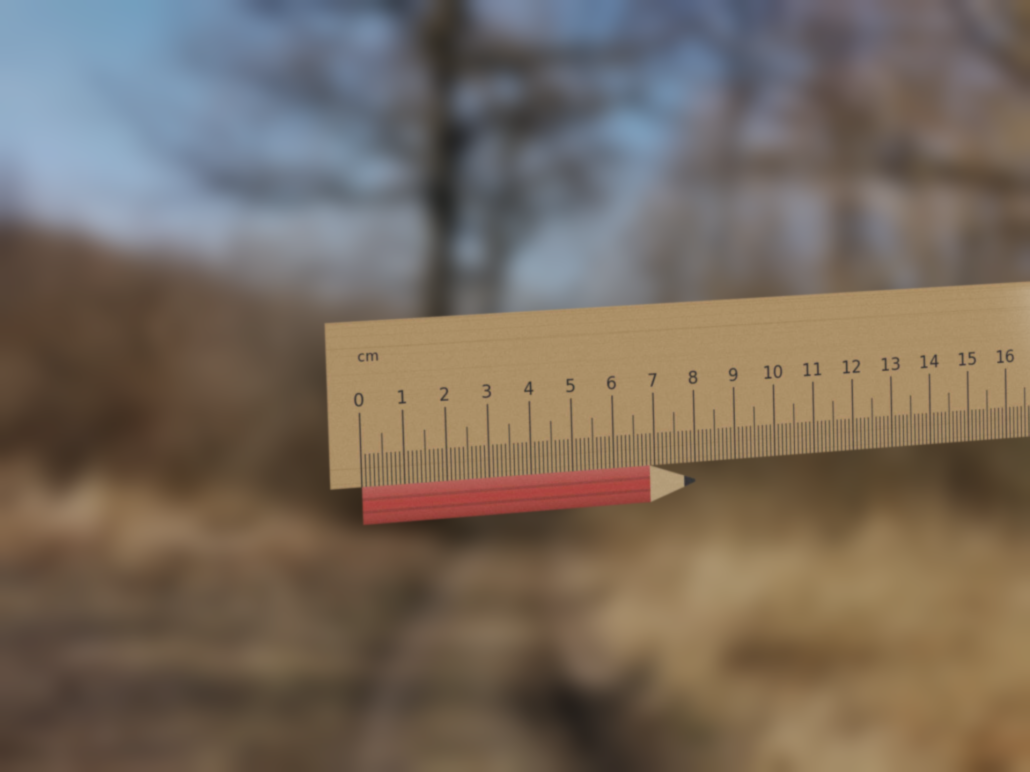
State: 8 cm
